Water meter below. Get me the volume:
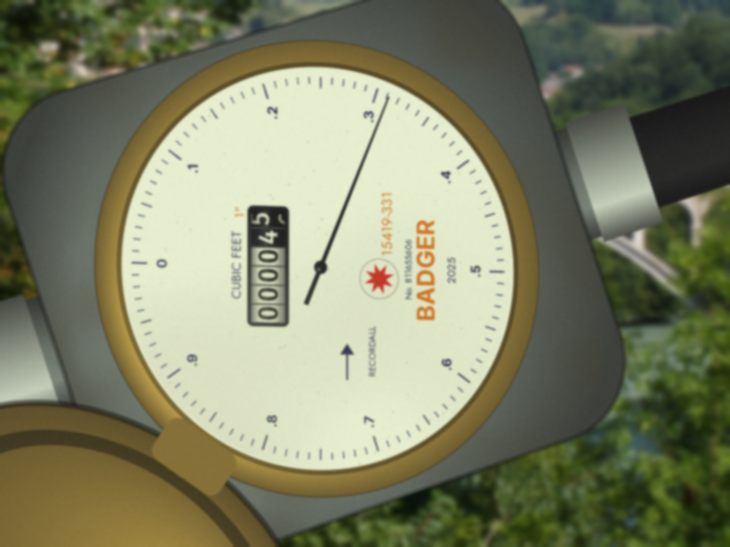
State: 45.31 ft³
